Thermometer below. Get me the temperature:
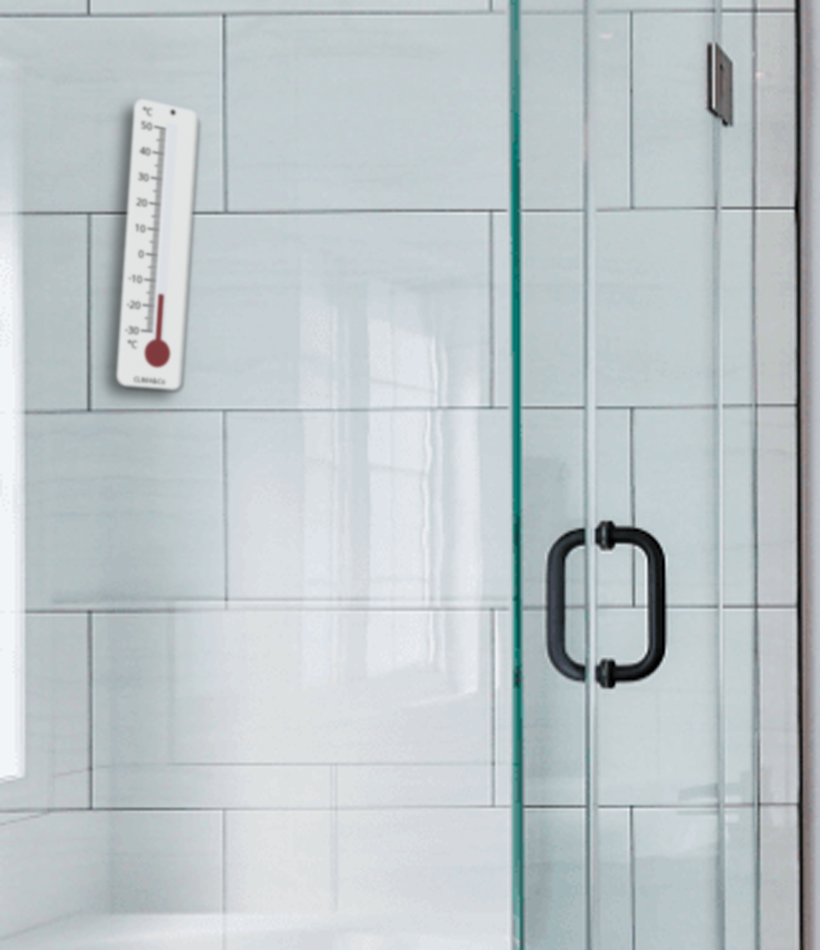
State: -15 °C
